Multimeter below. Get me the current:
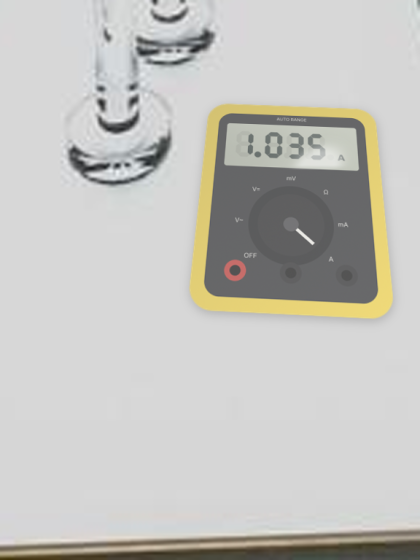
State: 1.035 A
